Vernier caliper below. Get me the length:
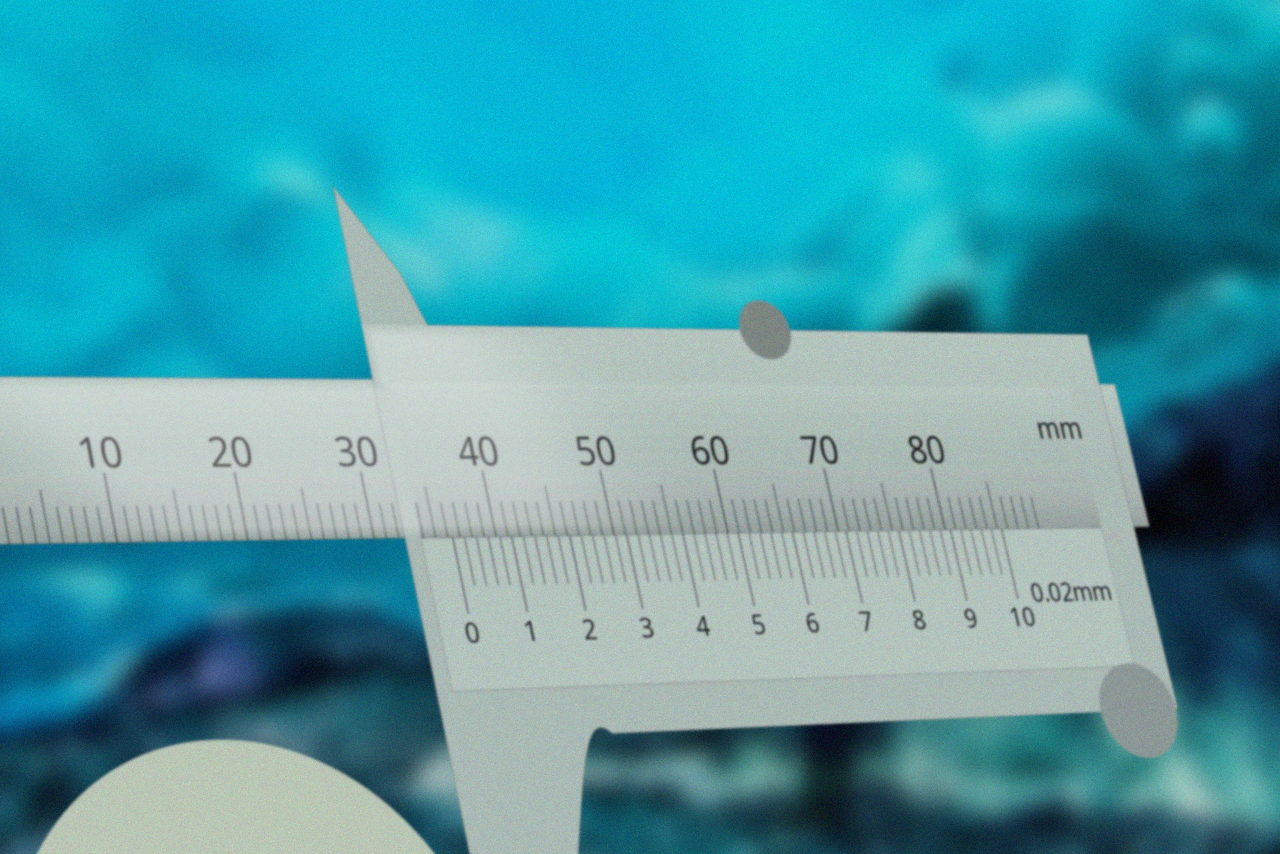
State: 36.4 mm
